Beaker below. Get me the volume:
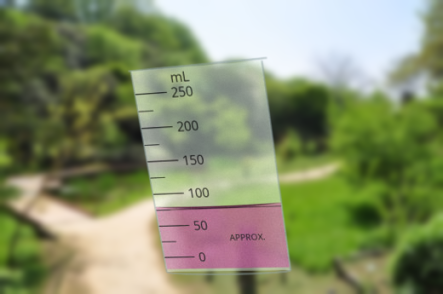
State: 75 mL
